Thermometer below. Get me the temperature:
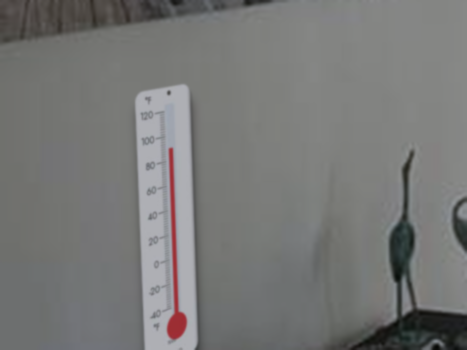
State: 90 °F
